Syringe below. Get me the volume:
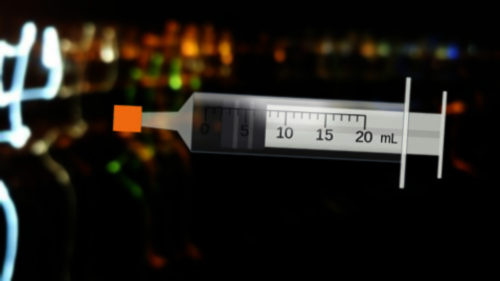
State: 2 mL
